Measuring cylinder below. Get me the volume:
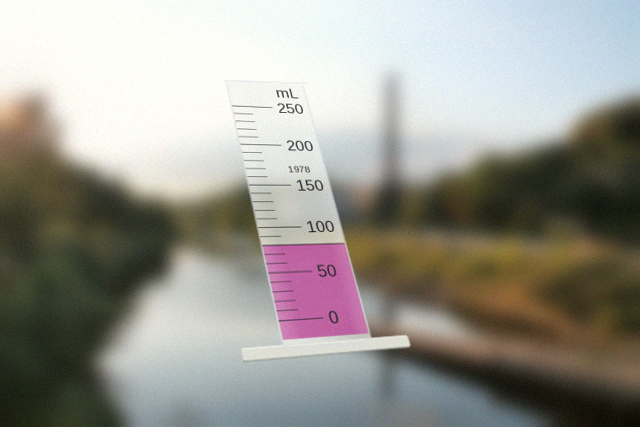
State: 80 mL
